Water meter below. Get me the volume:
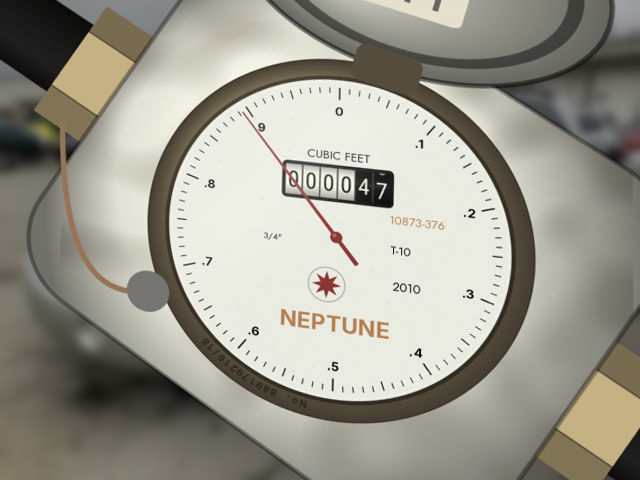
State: 46.89 ft³
